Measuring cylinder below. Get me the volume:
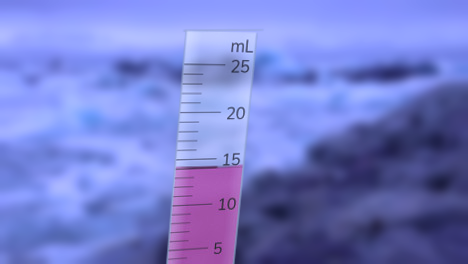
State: 14 mL
